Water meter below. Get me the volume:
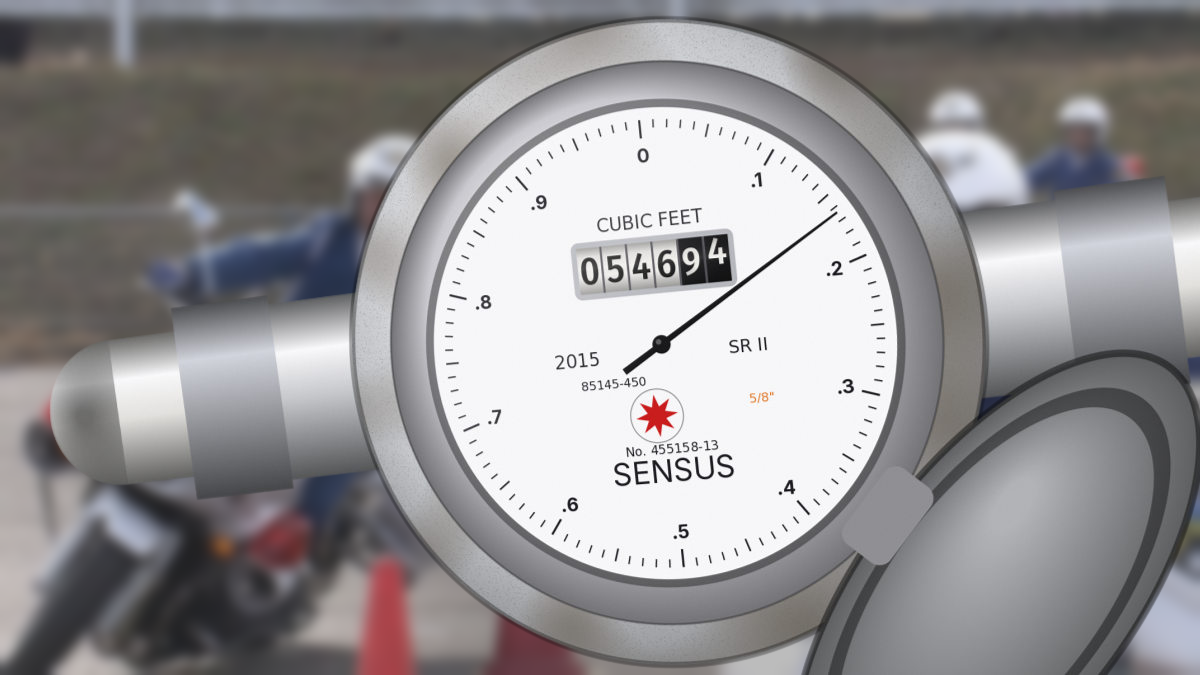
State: 54694.16 ft³
